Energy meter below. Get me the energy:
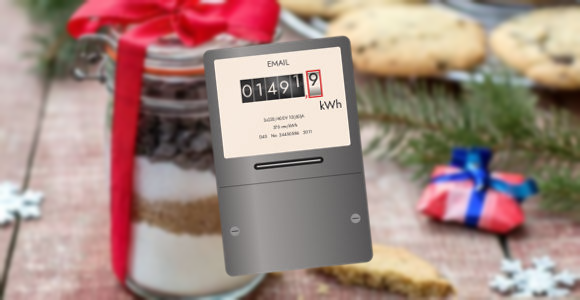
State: 1491.9 kWh
